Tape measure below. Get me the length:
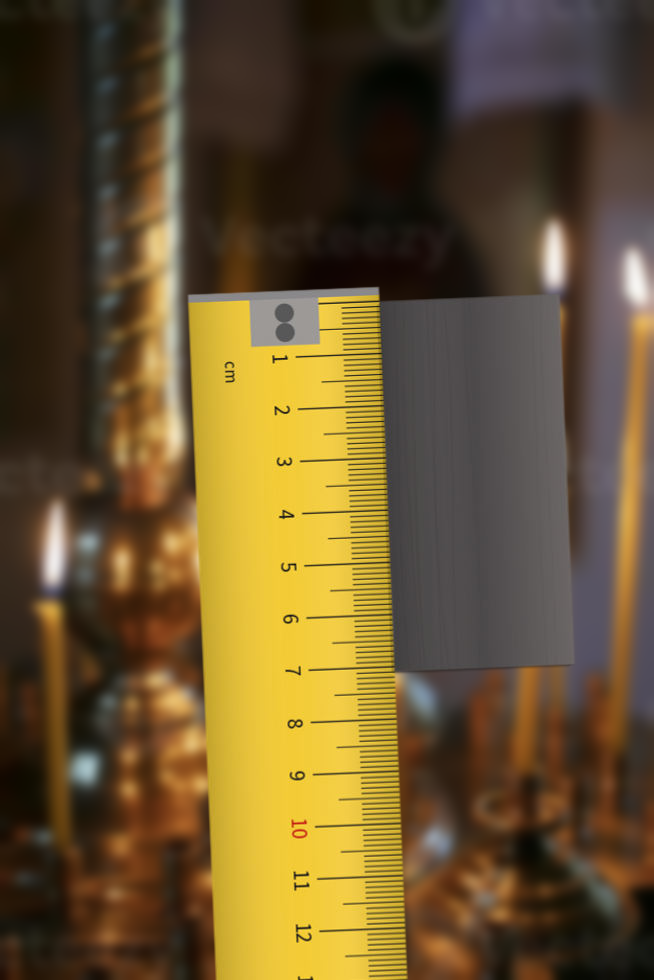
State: 7.1 cm
